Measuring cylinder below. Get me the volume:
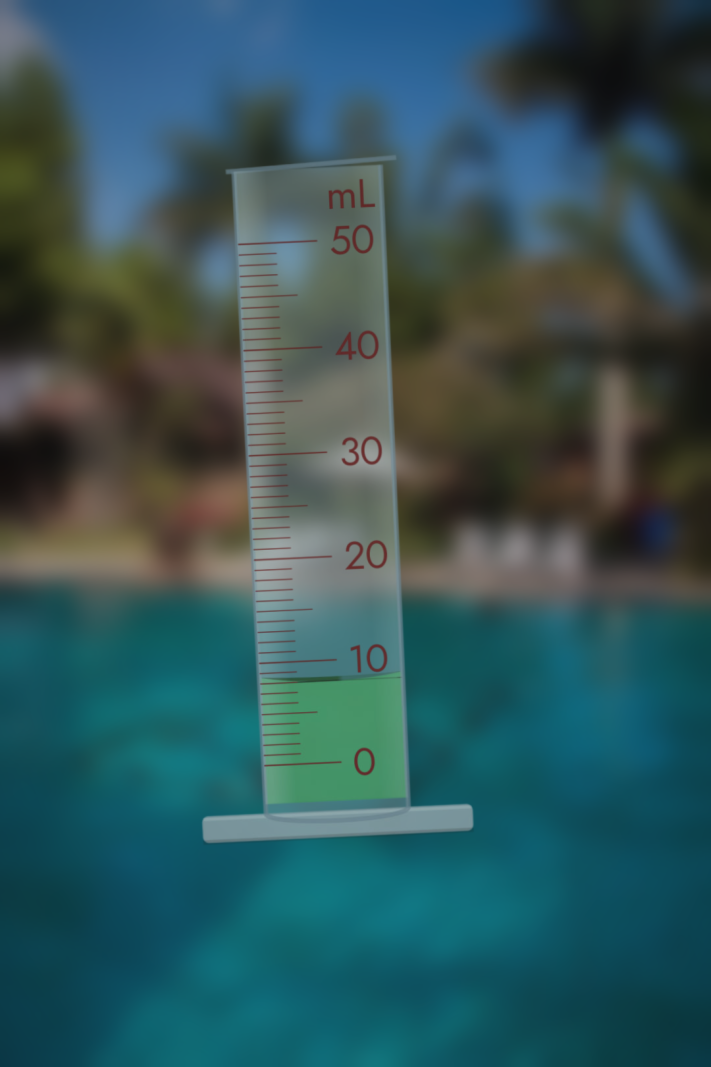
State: 8 mL
